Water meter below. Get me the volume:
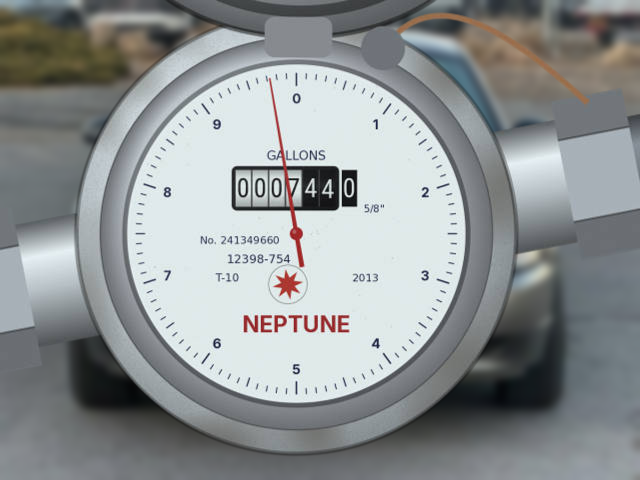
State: 7439.7 gal
